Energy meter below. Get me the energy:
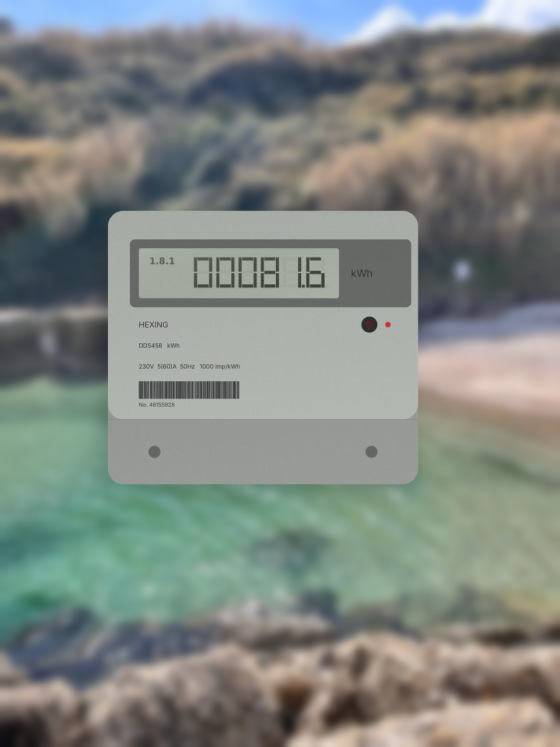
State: 81.6 kWh
